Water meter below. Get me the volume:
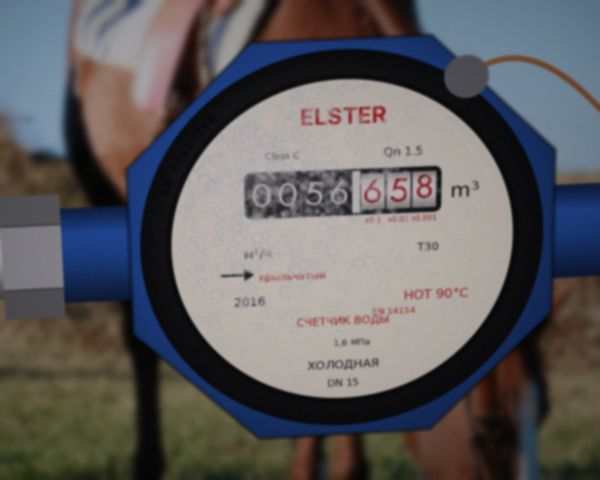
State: 56.658 m³
